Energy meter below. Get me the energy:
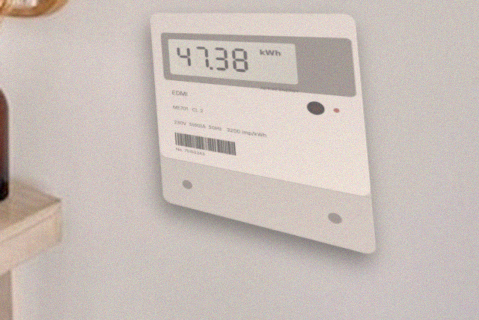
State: 47.38 kWh
